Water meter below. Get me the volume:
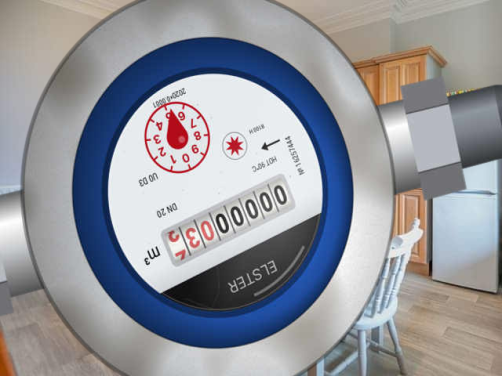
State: 0.0325 m³
